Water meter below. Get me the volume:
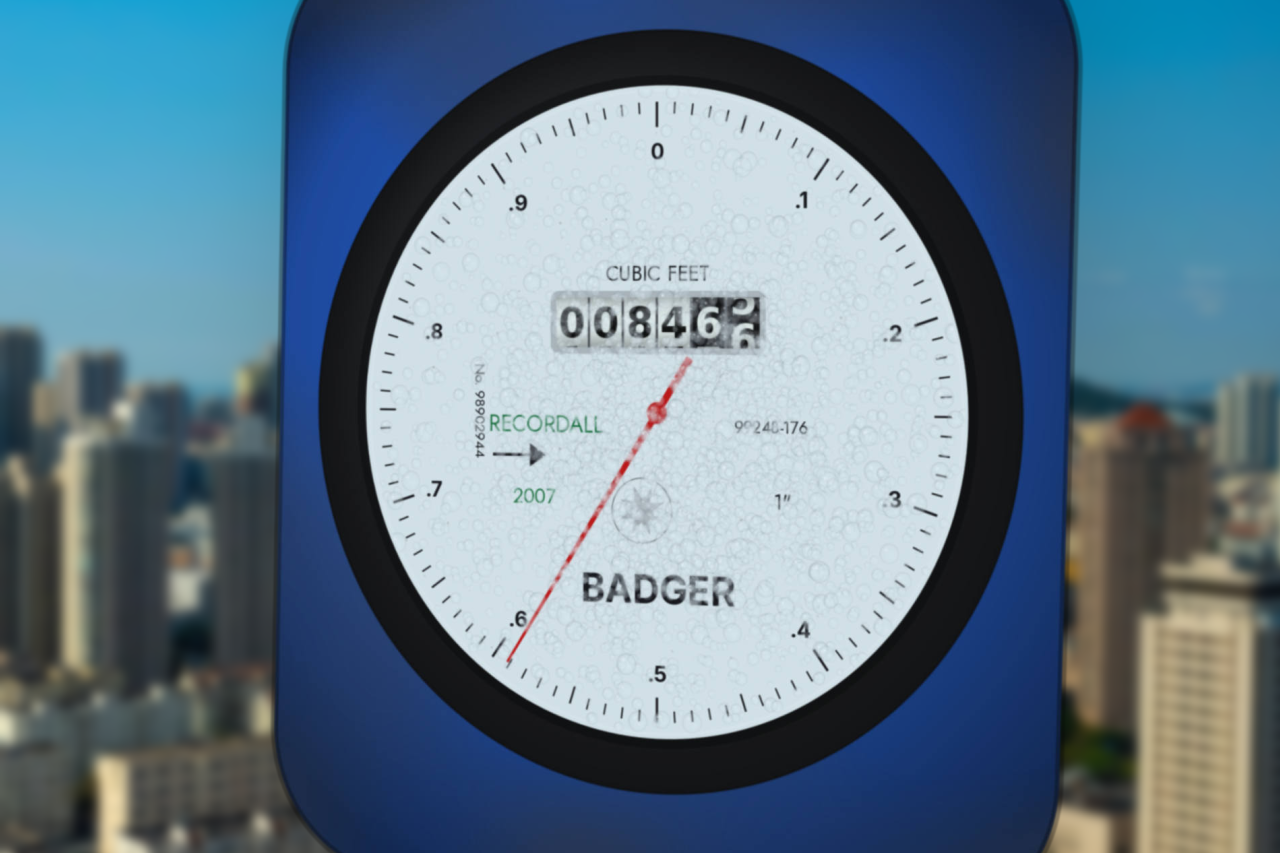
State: 8465.59 ft³
